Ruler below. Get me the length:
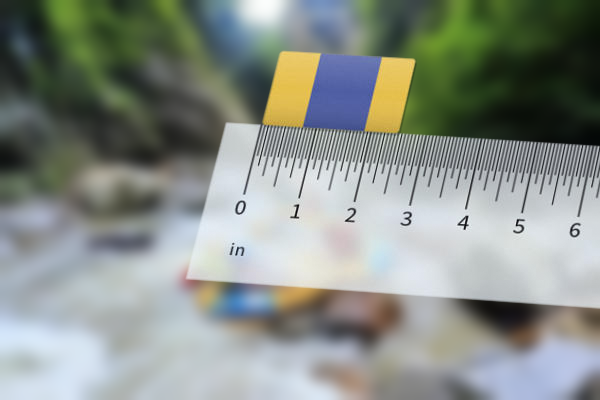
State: 2.5 in
